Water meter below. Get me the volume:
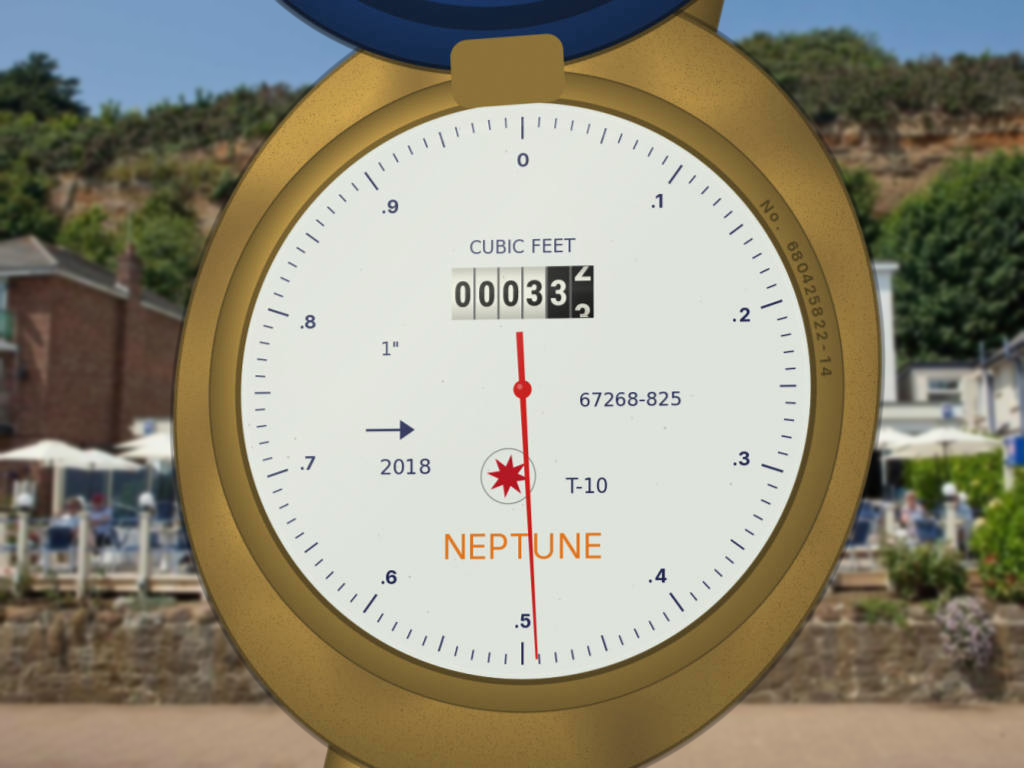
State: 332.49 ft³
